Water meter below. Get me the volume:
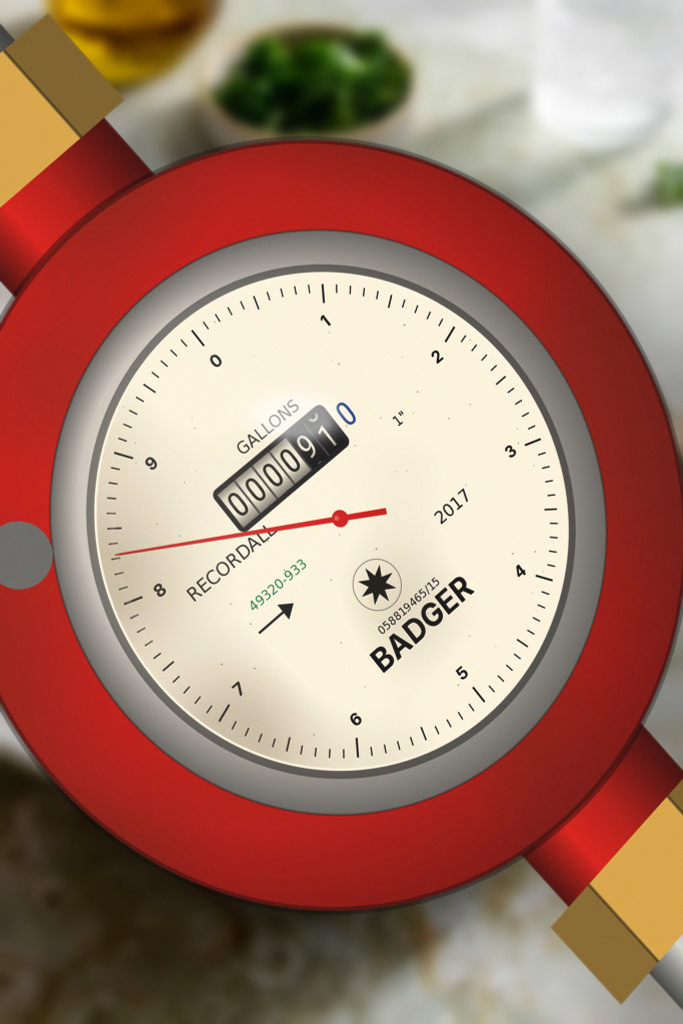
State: 908.3 gal
